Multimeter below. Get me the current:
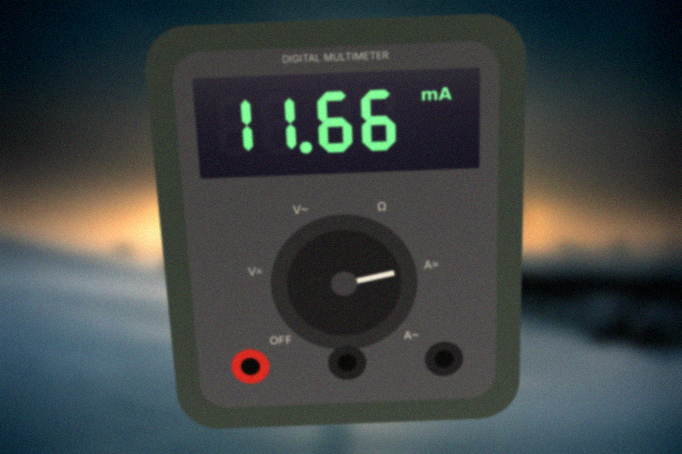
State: 11.66 mA
